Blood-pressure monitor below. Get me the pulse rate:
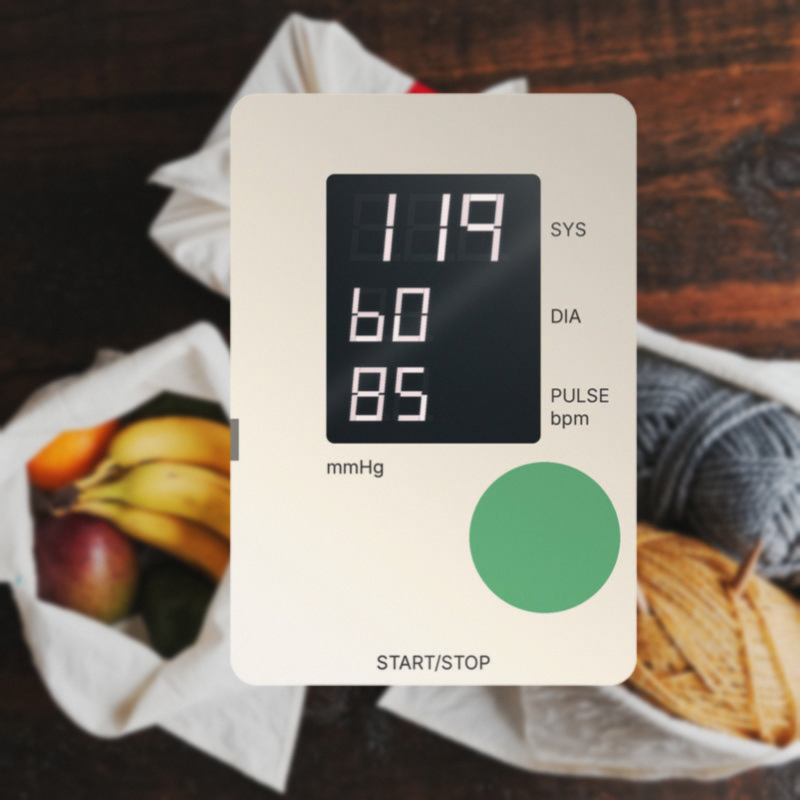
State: 85 bpm
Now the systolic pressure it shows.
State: 119 mmHg
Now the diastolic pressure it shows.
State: 60 mmHg
